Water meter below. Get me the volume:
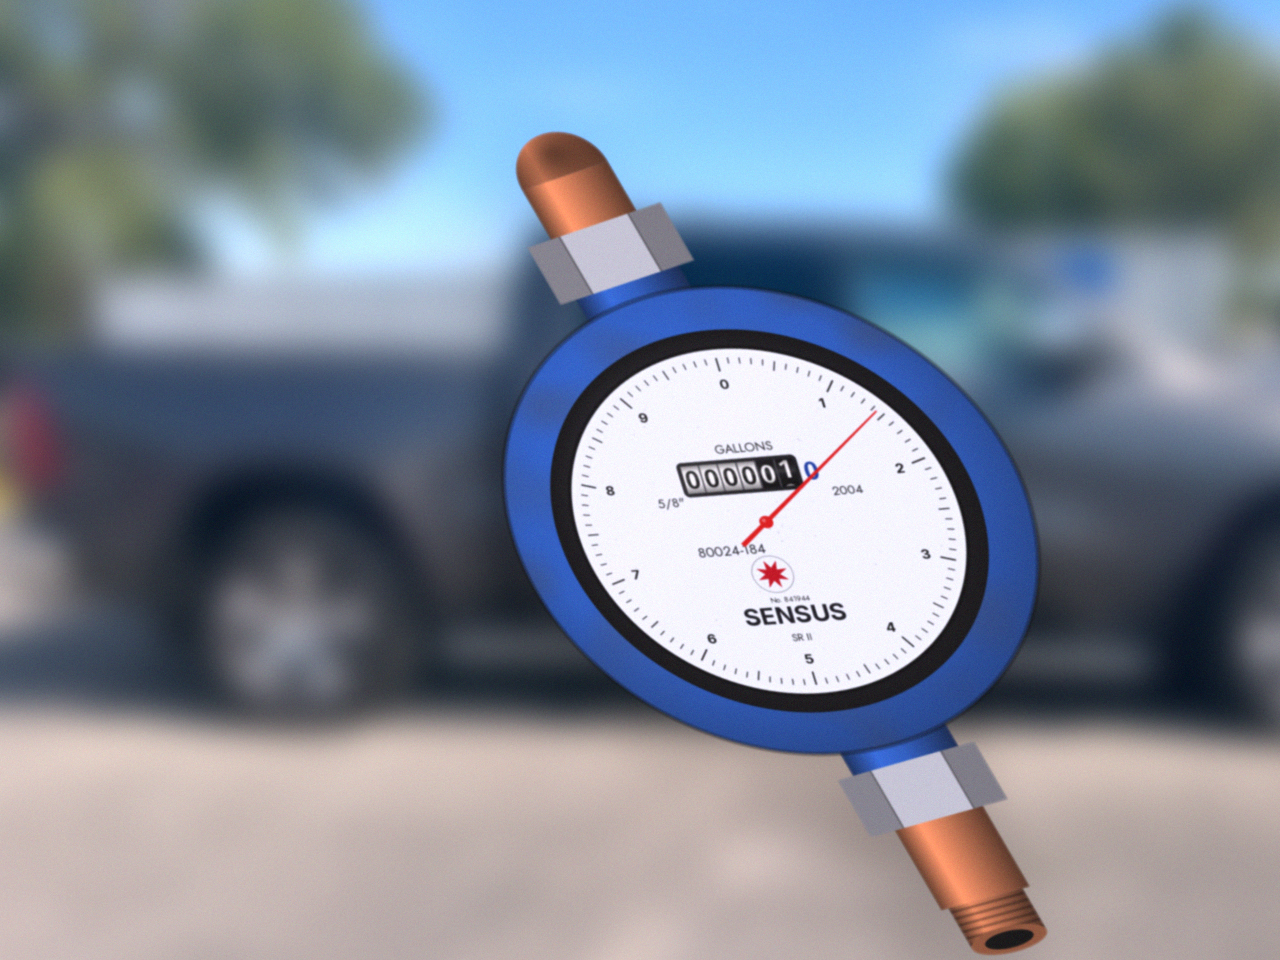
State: 11.4 gal
